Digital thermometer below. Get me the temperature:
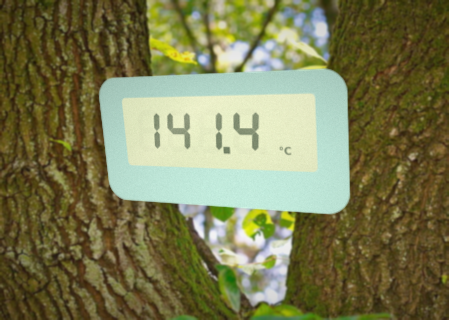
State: 141.4 °C
